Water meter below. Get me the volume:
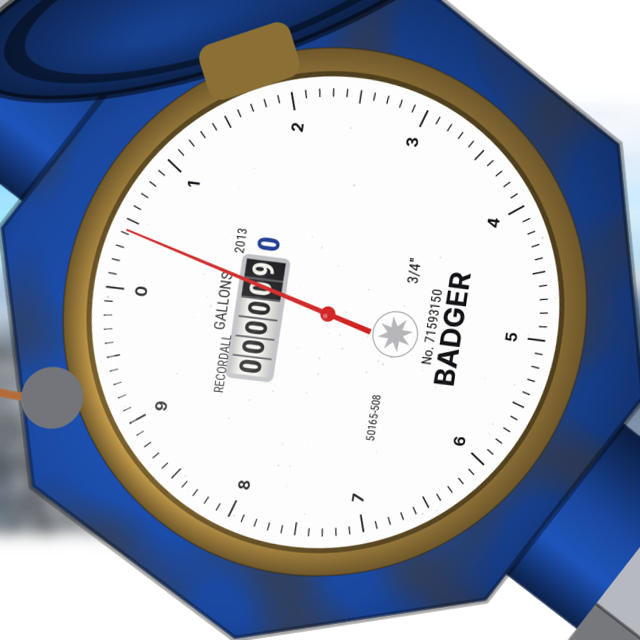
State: 90.4 gal
